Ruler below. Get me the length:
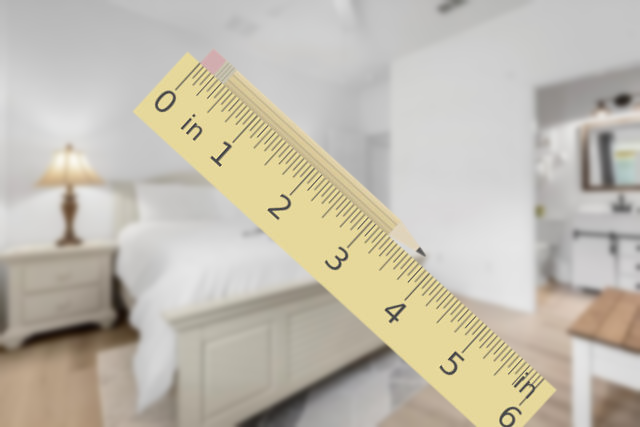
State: 3.8125 in
